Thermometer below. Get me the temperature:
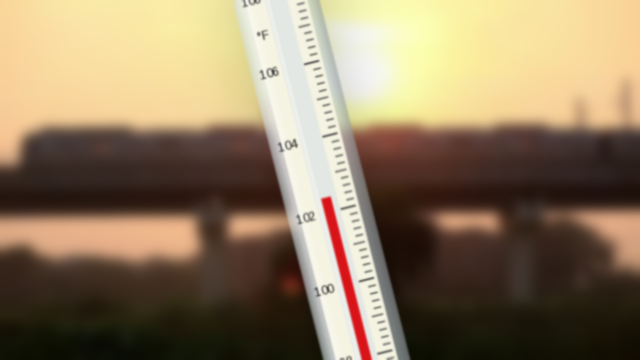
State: 102.4 °F
